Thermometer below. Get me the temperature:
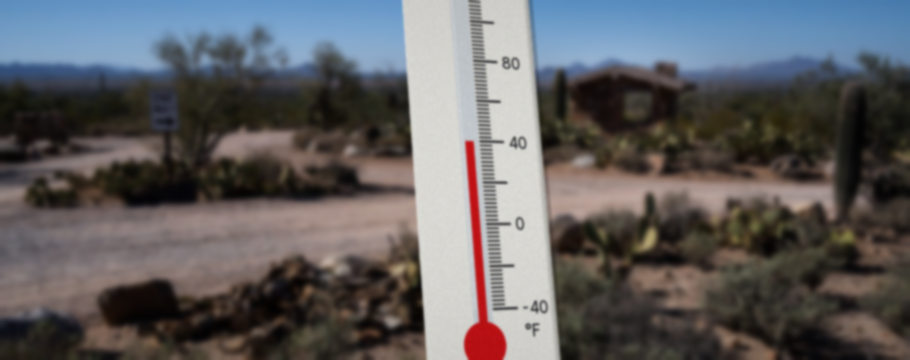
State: 40 °F
